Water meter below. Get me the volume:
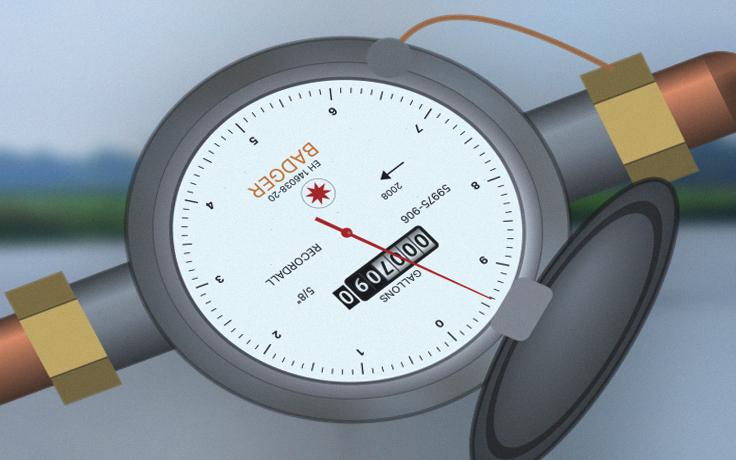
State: 7089.4 gal
